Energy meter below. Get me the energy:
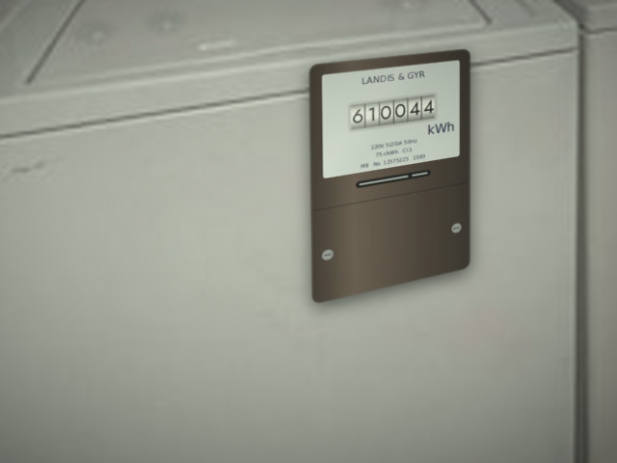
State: 610044 kWh
